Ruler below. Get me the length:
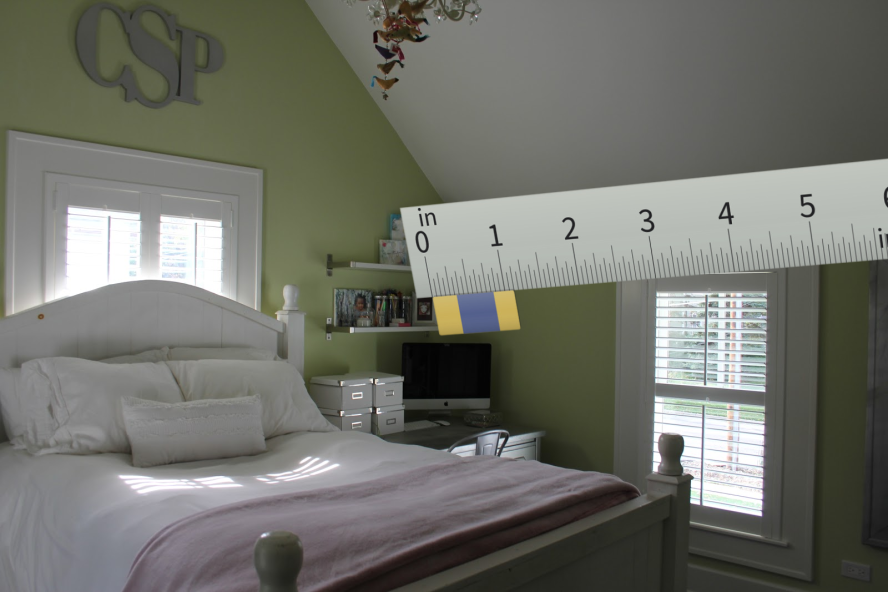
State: 1.125 in
